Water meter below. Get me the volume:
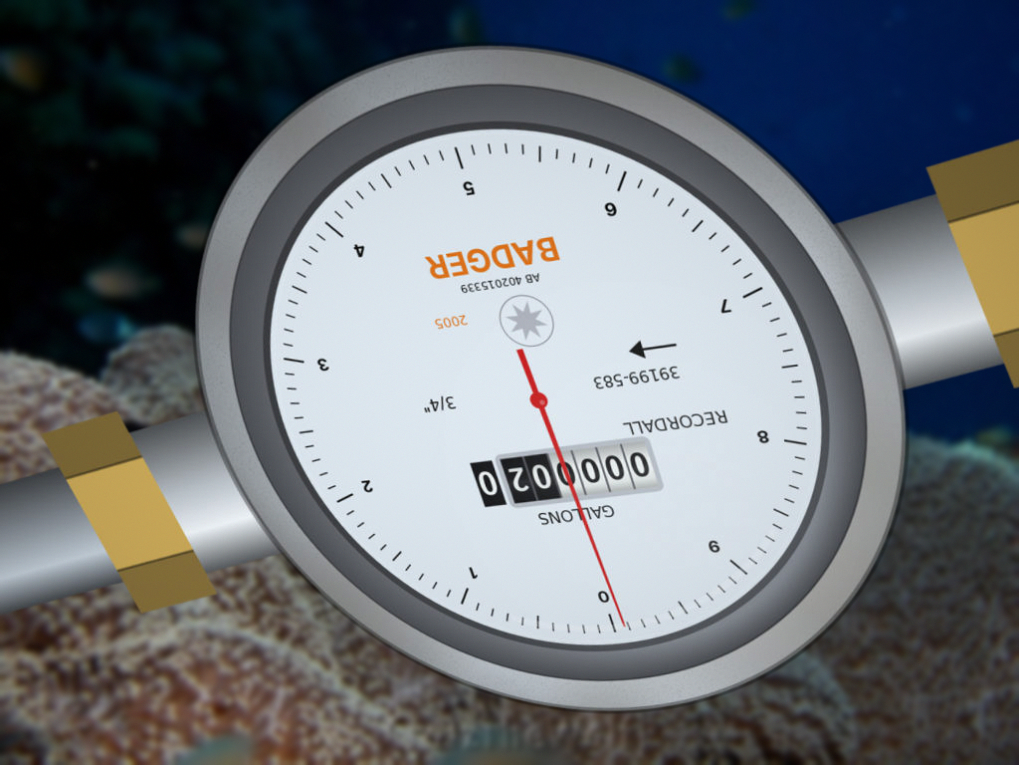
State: 19.9 gal
